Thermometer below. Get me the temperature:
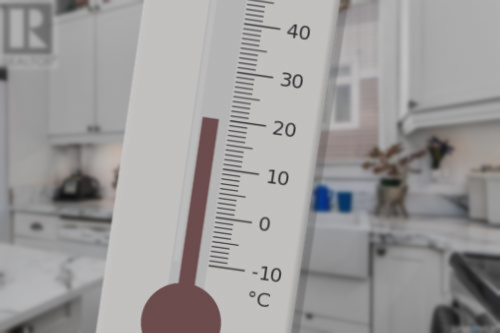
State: 20 °C
